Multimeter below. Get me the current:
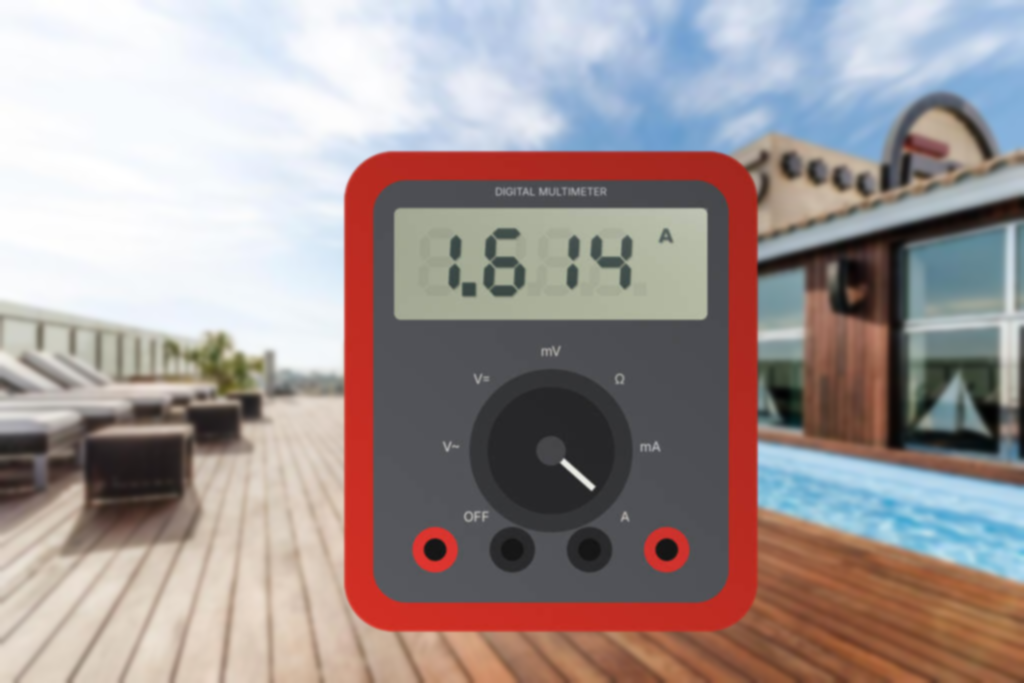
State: 1.614 A
